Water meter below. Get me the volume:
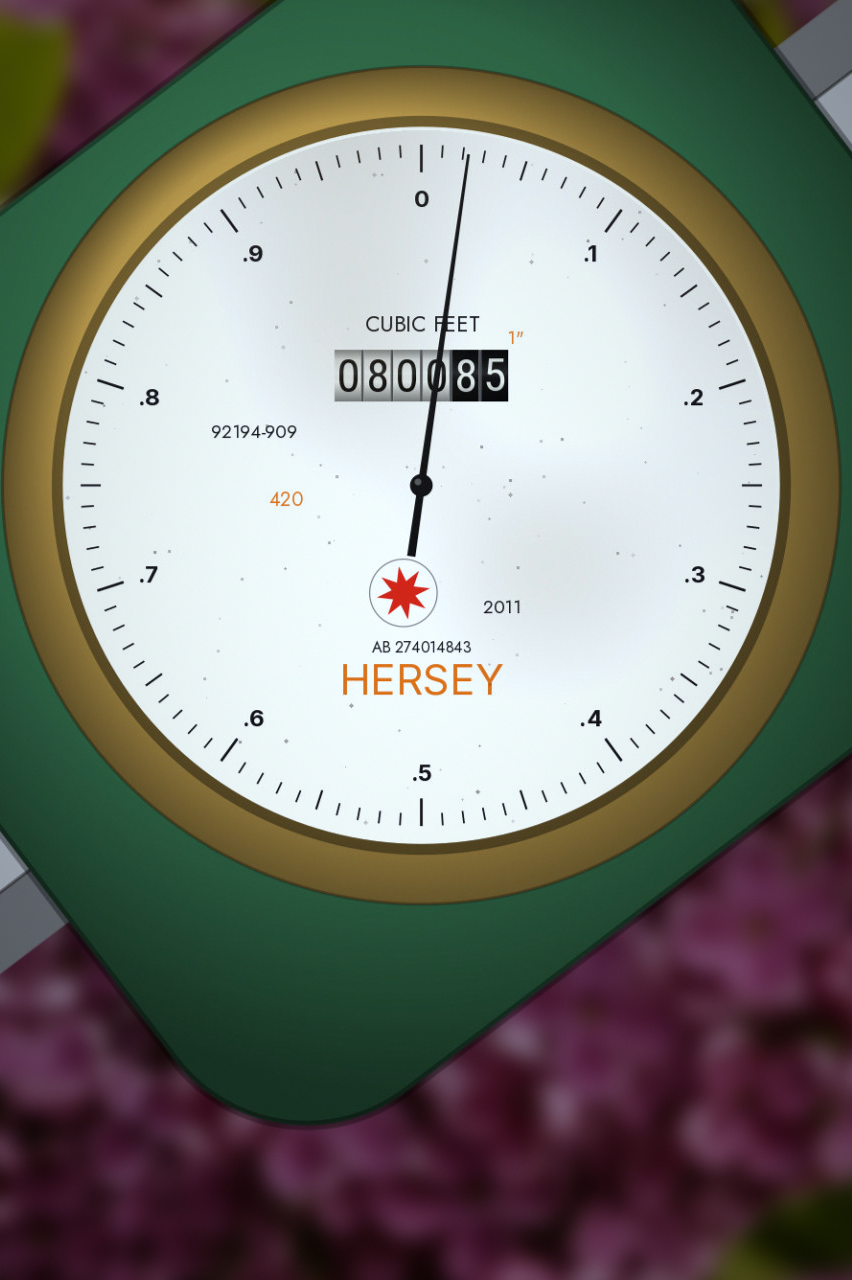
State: 80085.02 ft³
